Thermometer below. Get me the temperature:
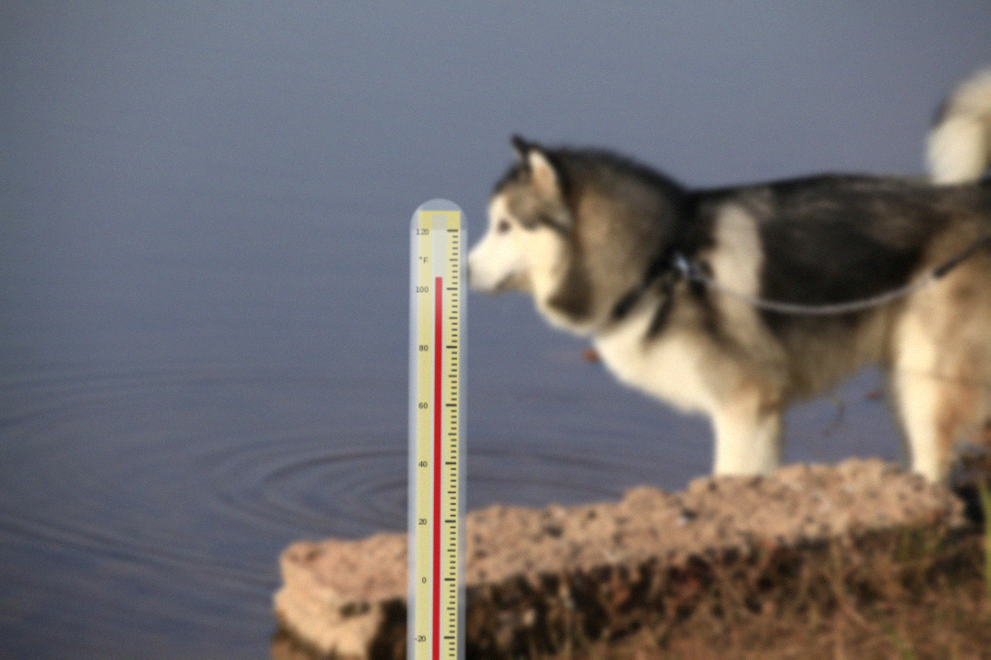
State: 104 °F
